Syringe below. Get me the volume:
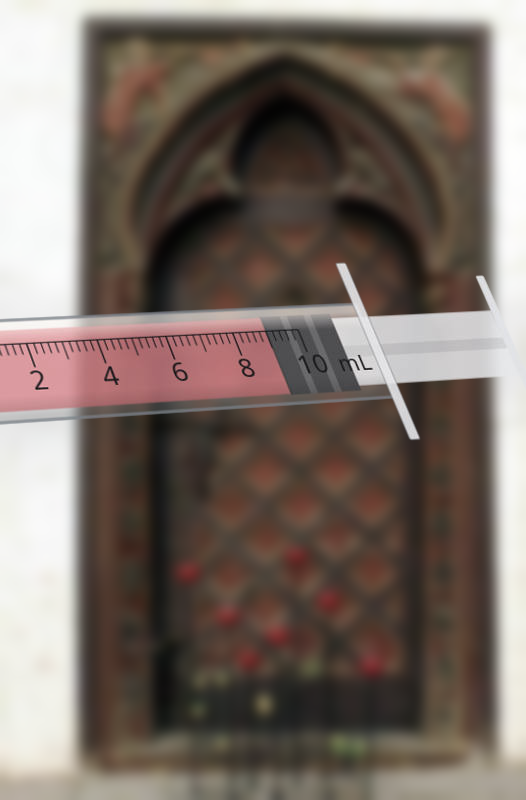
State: 9 mL
